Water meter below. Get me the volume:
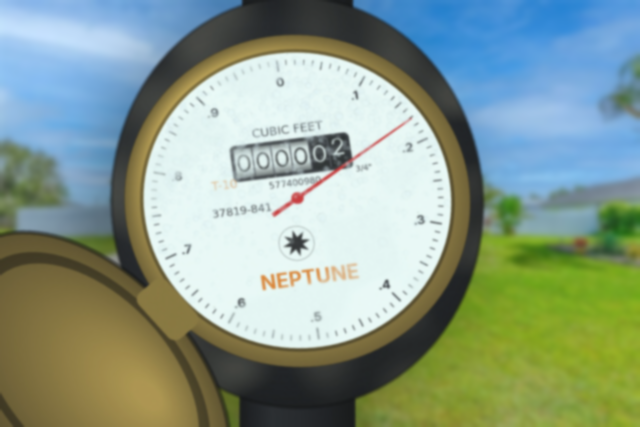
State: 2.17 ft³
